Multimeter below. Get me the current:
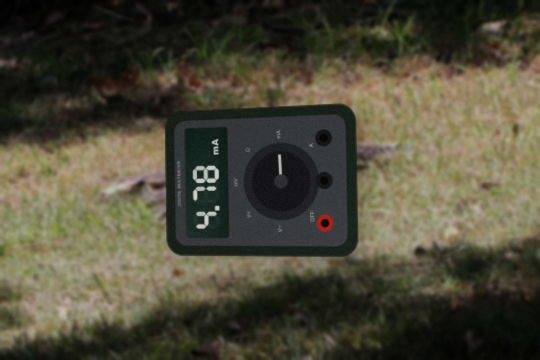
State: 4.78 mA
